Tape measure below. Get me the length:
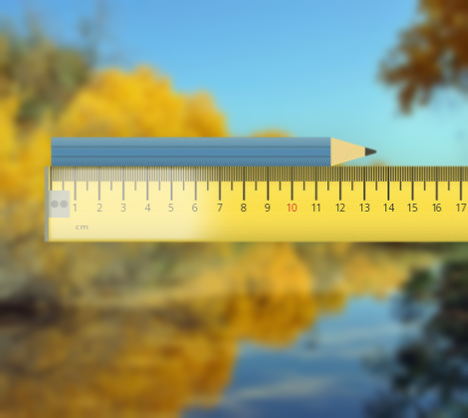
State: 13.5 cm
